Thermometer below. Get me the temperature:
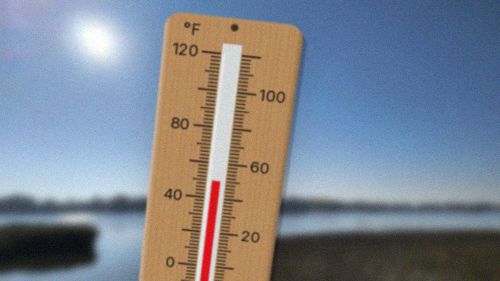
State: 50 °F
